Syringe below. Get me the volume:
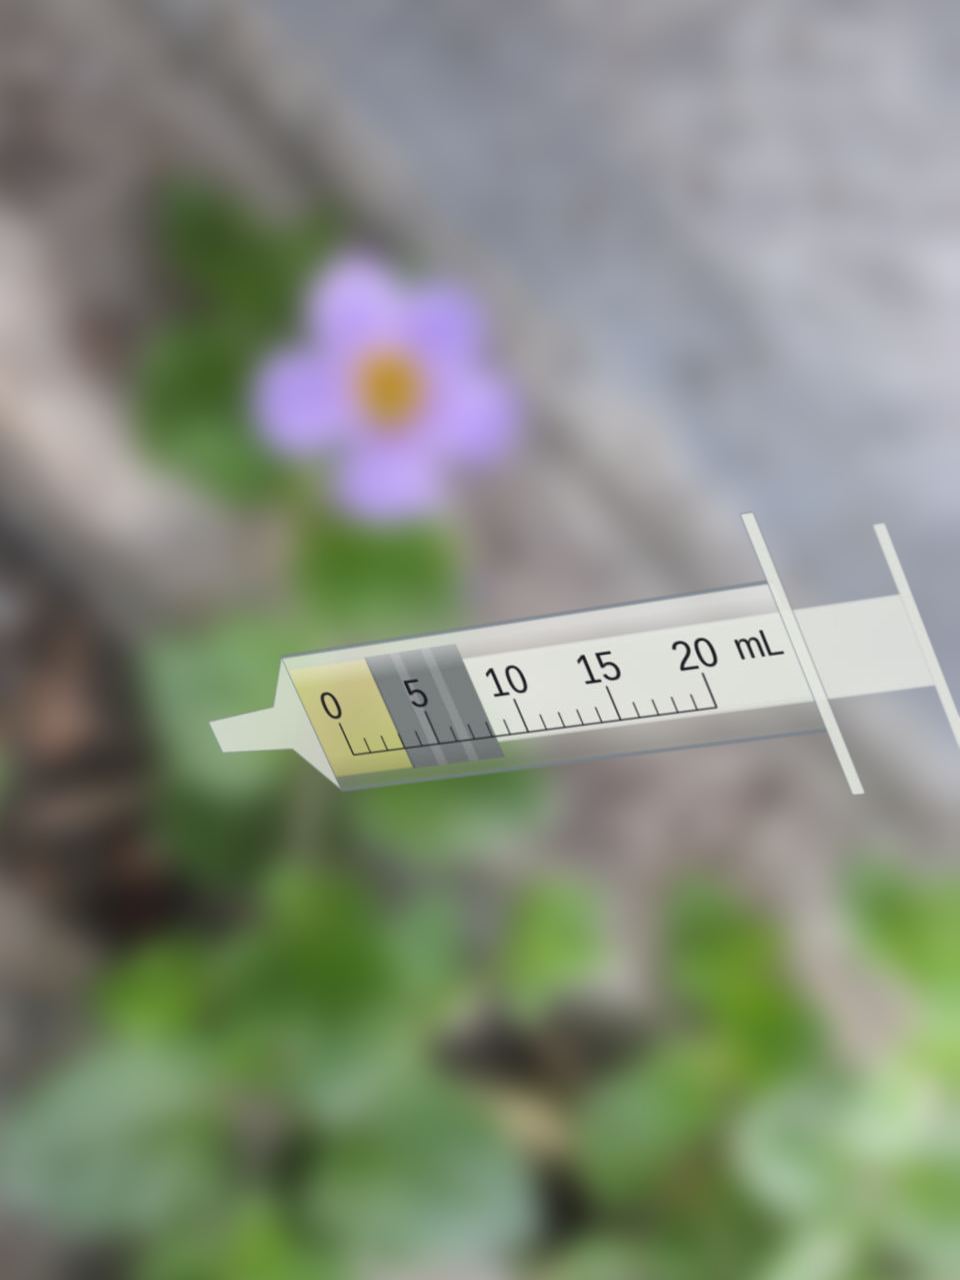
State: 3 mL
